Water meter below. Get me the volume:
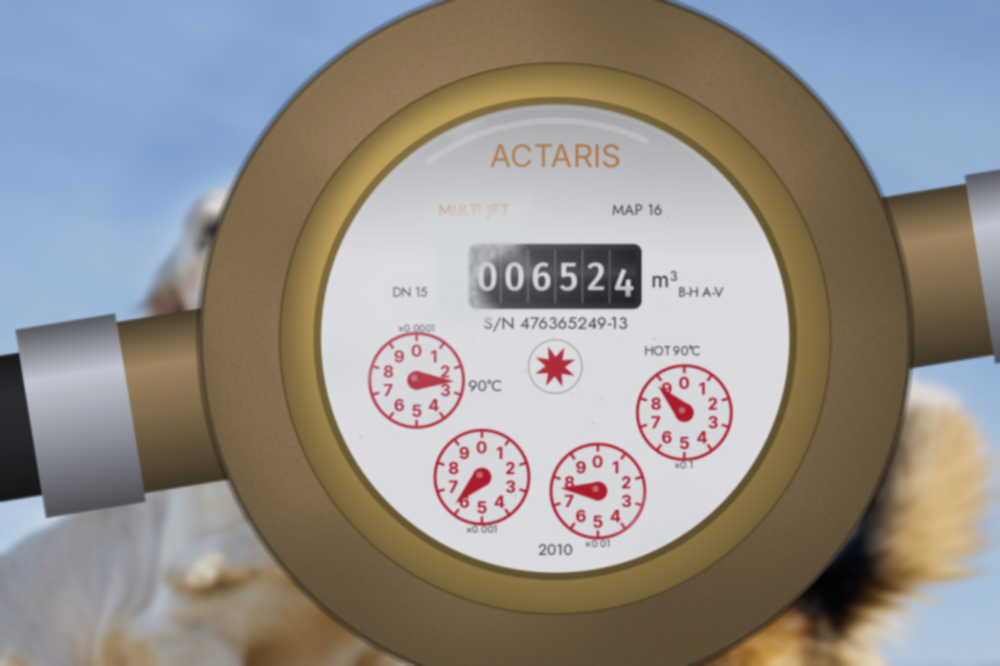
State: 6523.8762 m³
